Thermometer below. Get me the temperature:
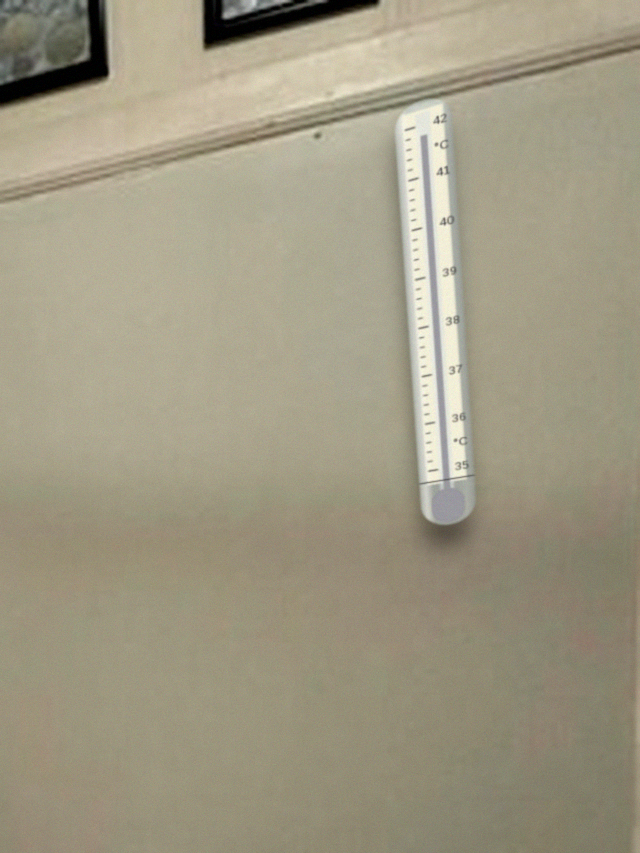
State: 41.8 °C
